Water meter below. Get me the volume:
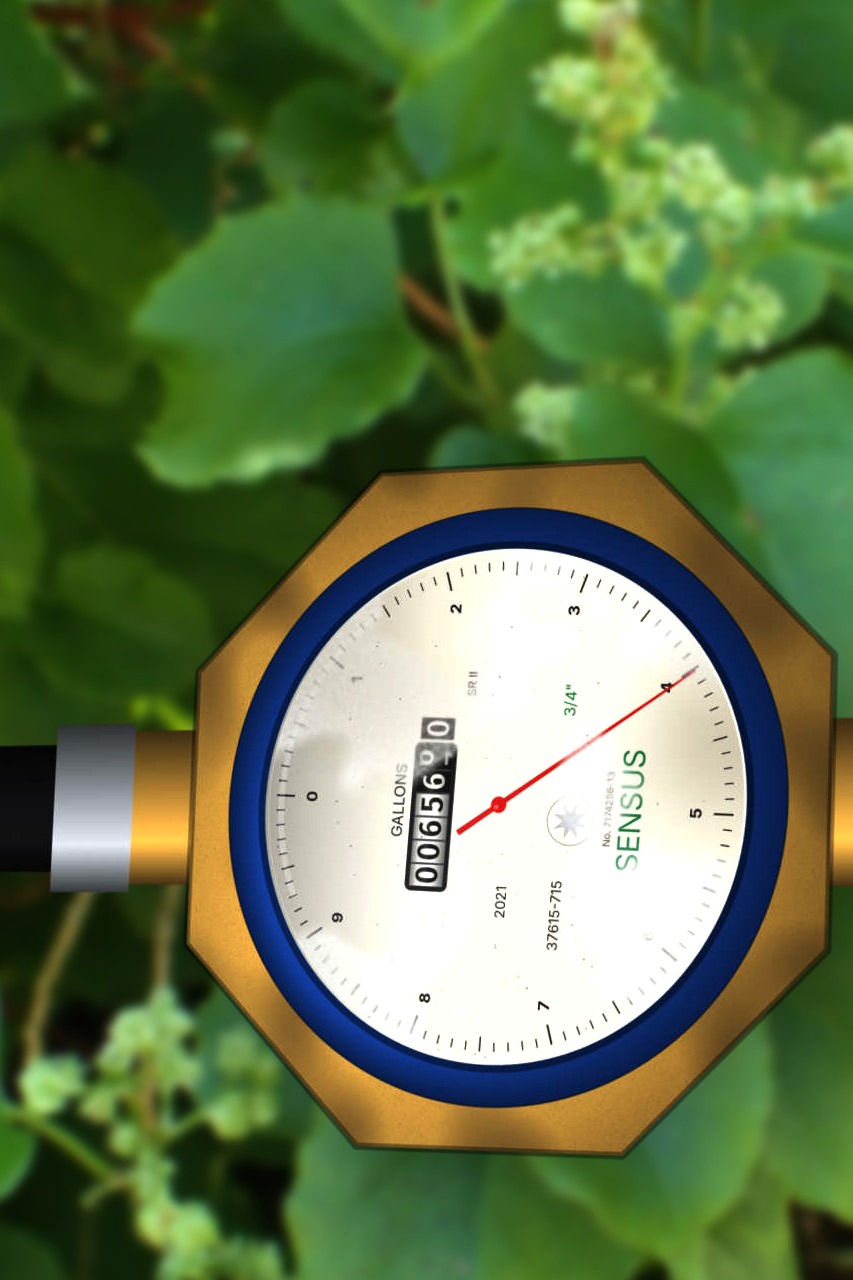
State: 65664.0 gal
